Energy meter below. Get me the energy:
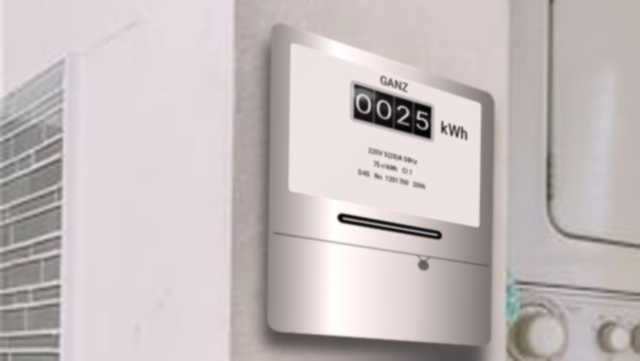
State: 25 kWh
